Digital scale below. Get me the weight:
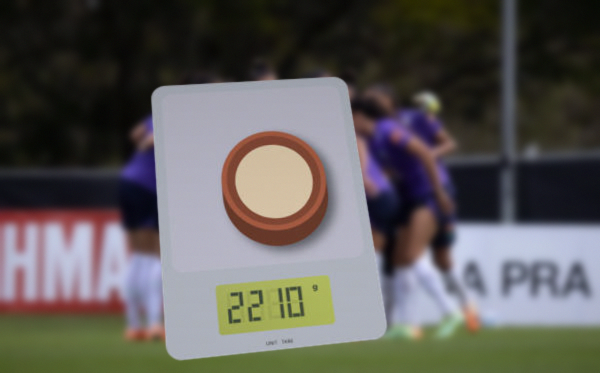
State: 2210 g
